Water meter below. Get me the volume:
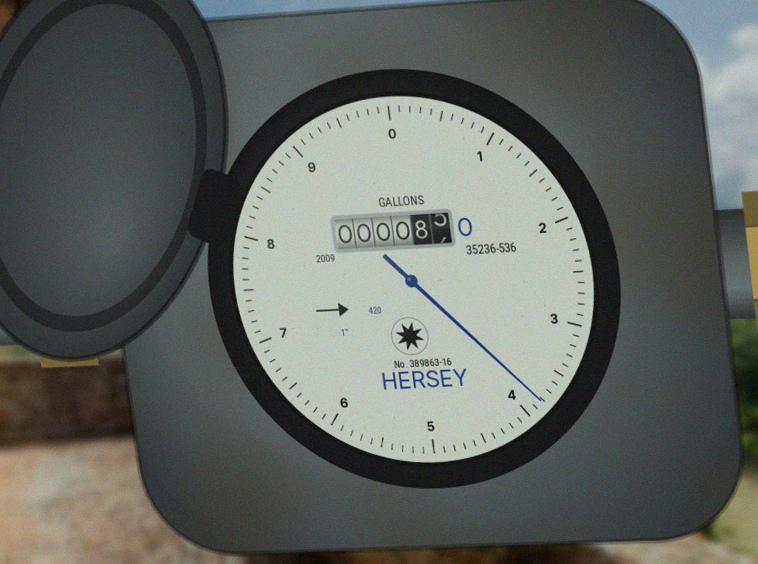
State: 853.8 gal
